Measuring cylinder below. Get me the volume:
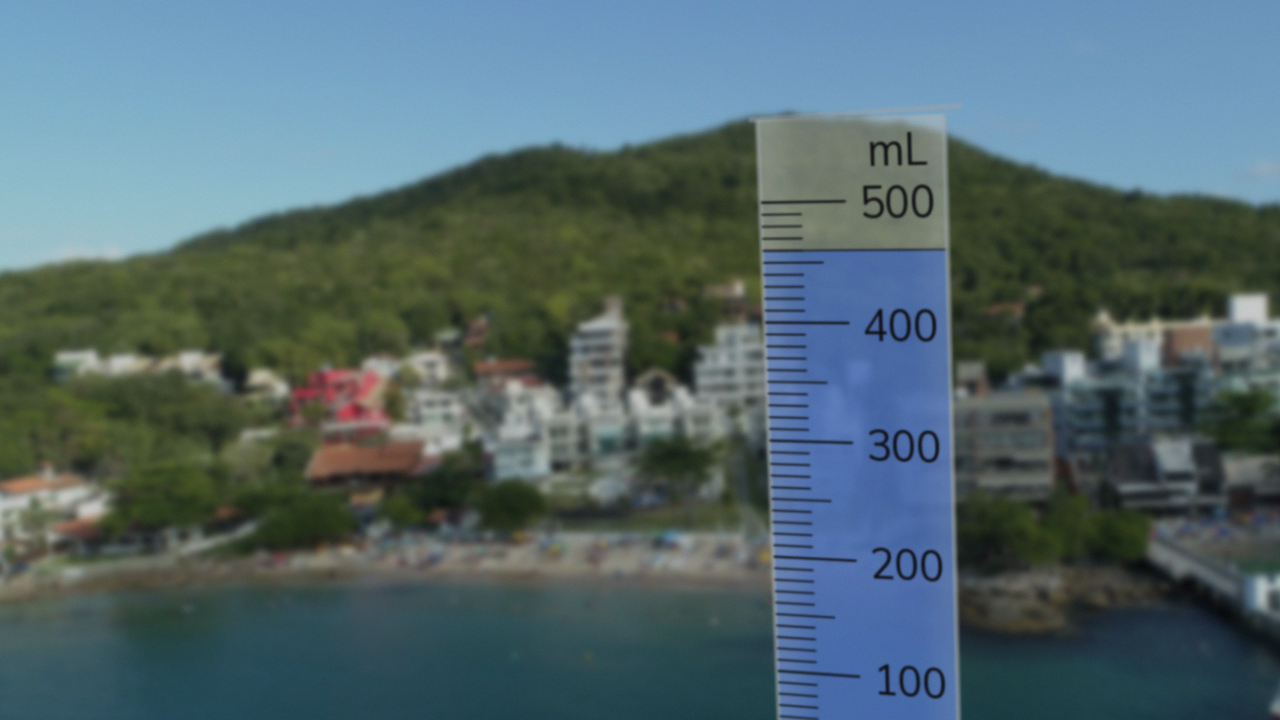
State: 460 mL
